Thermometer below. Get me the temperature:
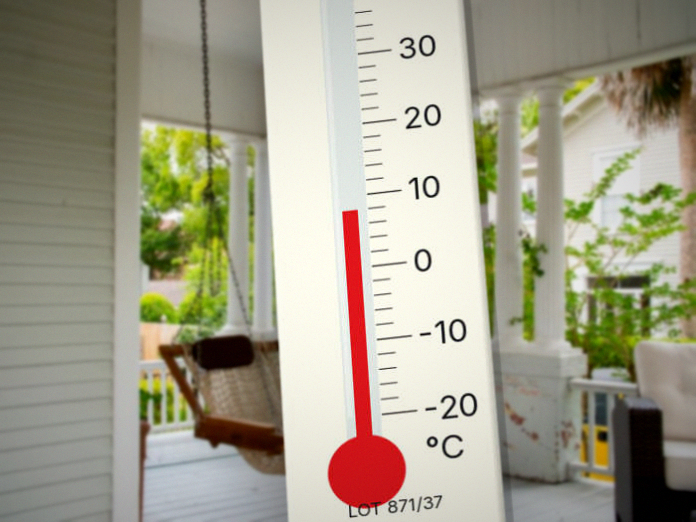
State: 8 °C
